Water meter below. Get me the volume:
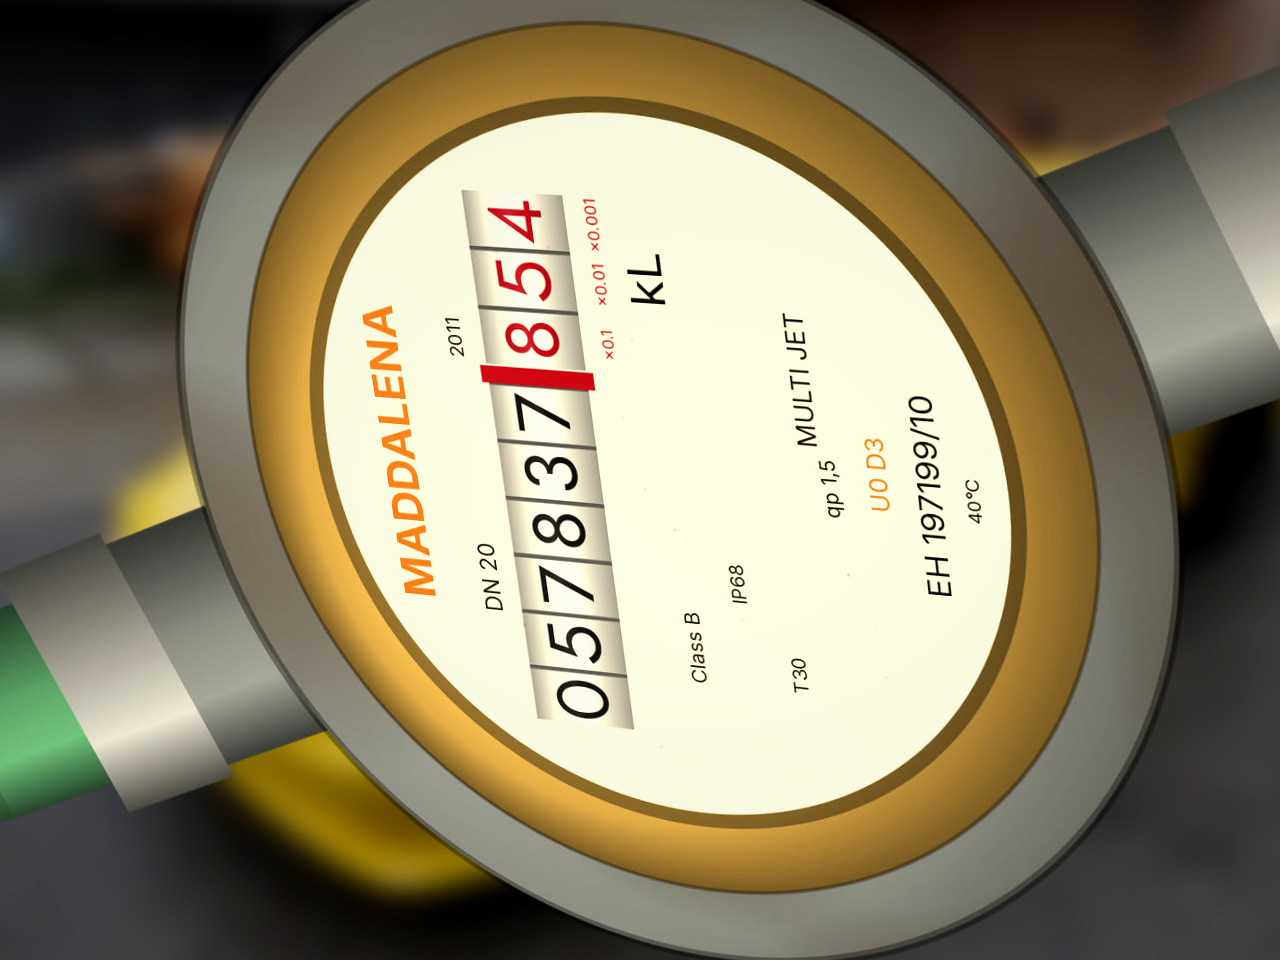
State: 57837.854 kL
